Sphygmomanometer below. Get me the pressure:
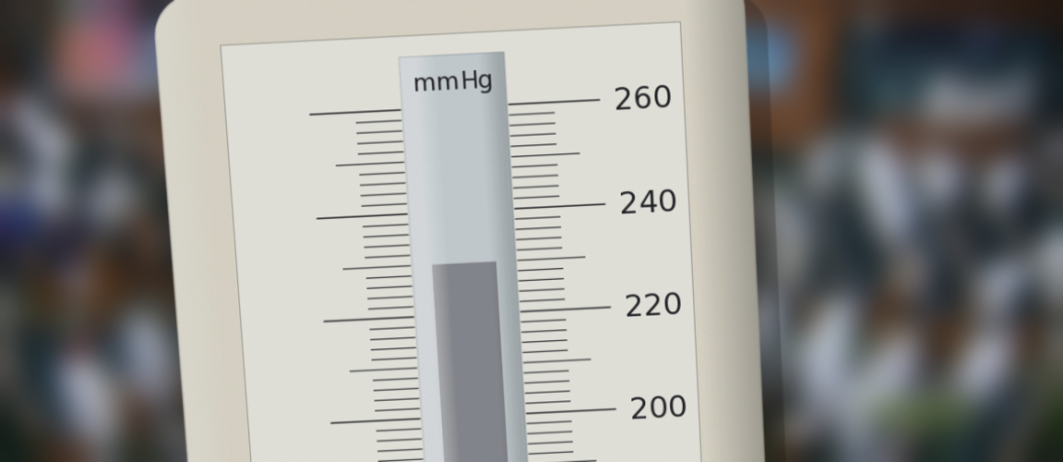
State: 230 mmHg
